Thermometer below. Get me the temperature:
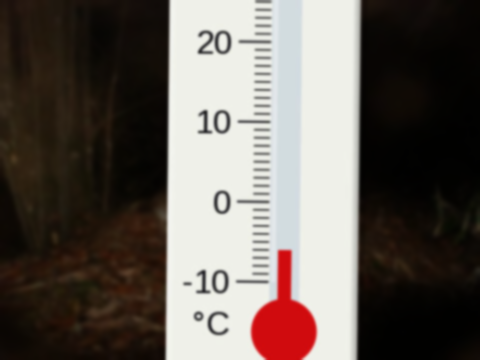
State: -6 °C
